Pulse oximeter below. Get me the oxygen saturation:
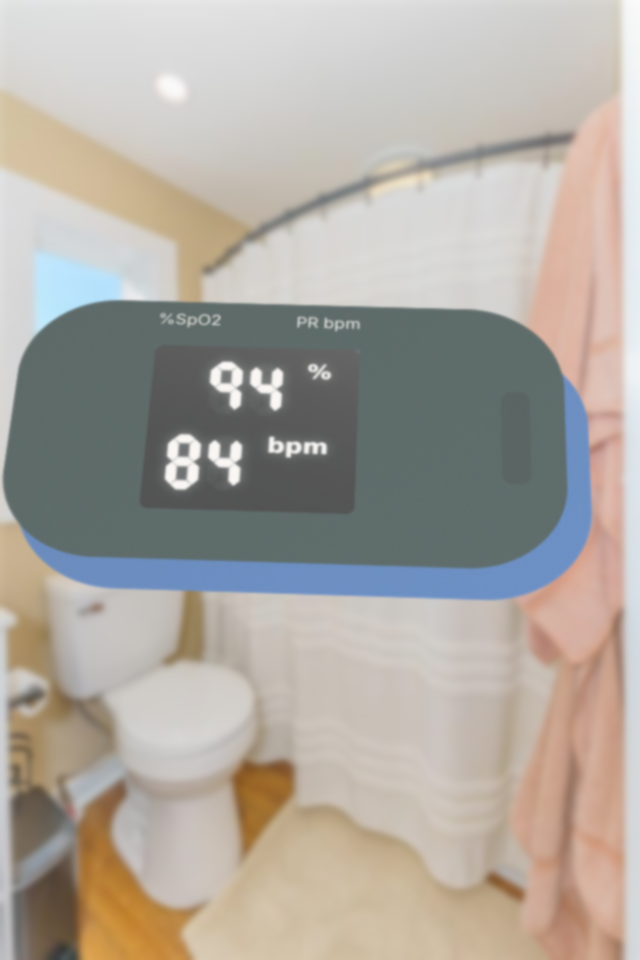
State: 94 %
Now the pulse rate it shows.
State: 84 bpm
